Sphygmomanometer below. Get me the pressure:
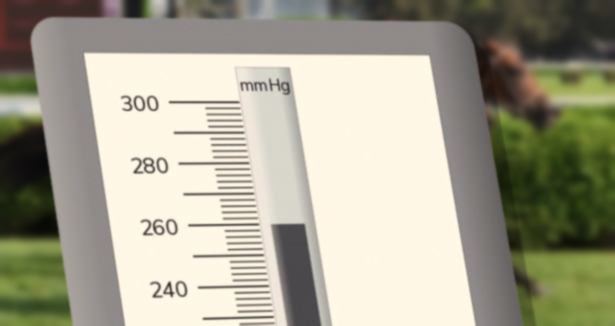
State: 260 mmHg
